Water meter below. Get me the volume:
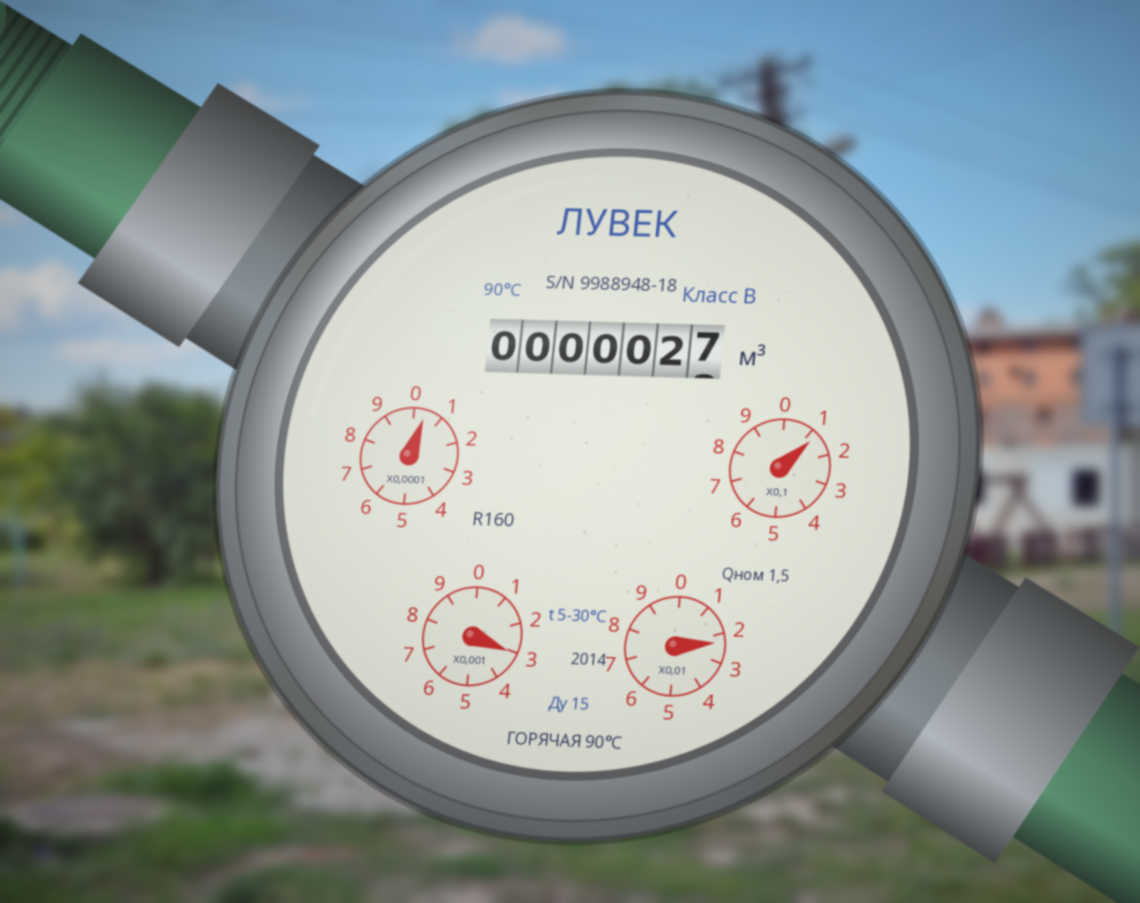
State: 27.1230 m³
